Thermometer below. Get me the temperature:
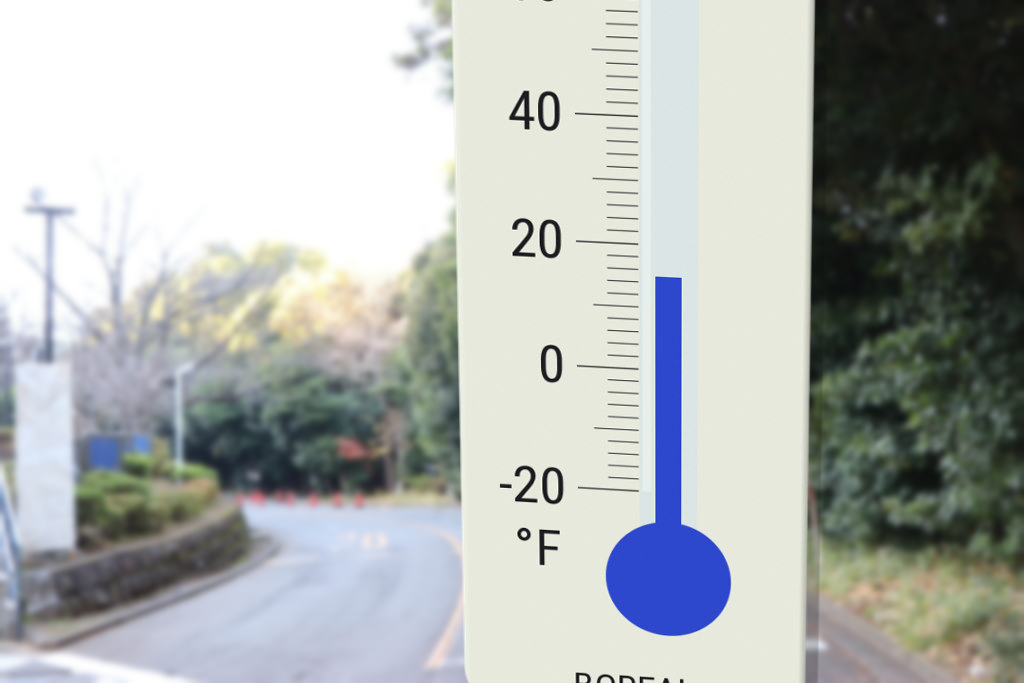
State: 15 °F
